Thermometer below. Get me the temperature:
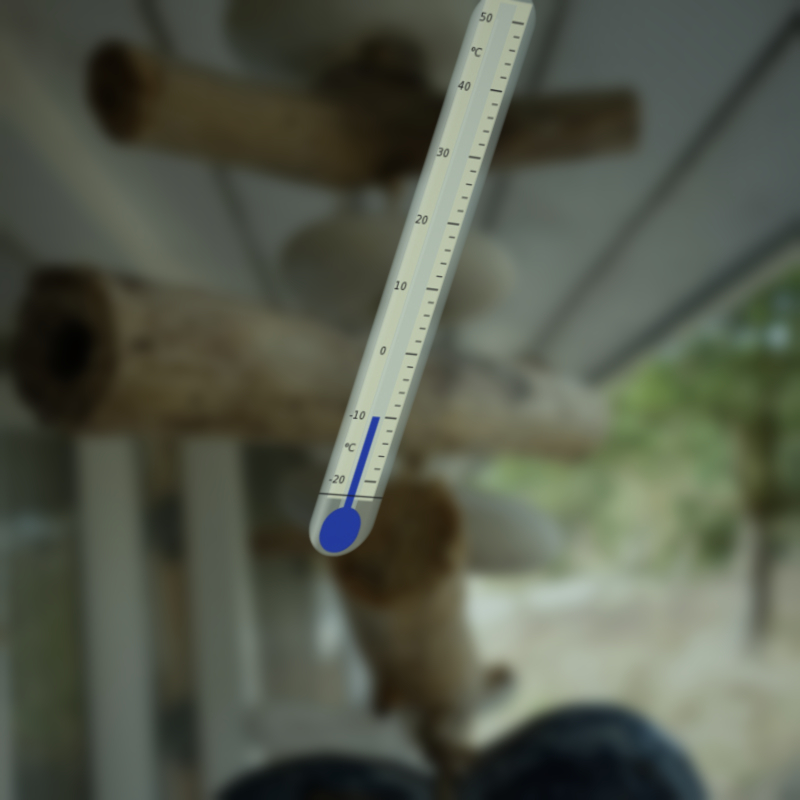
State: -10 °C
